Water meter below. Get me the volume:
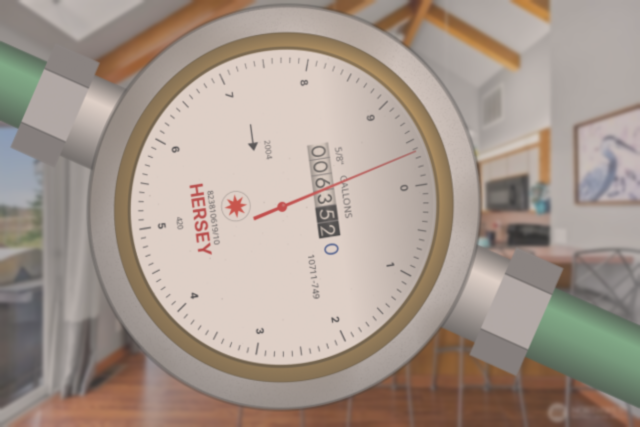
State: 63519.6 gal
